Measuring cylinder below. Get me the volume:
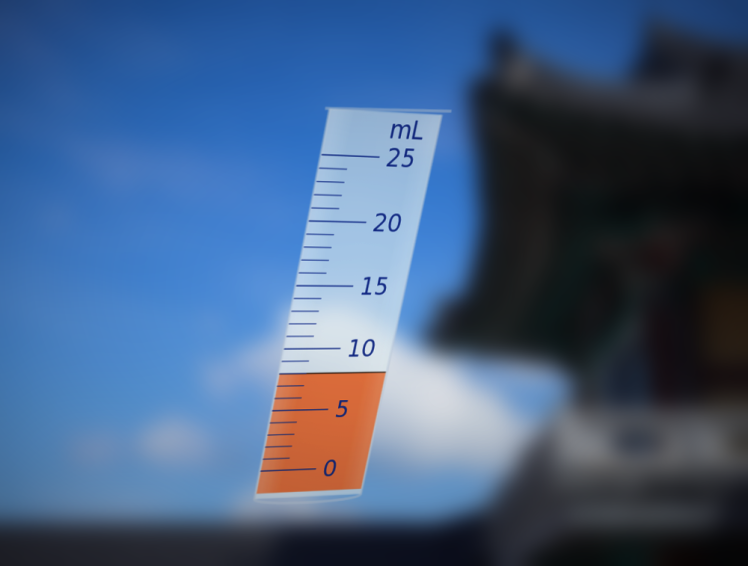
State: 8 mL
